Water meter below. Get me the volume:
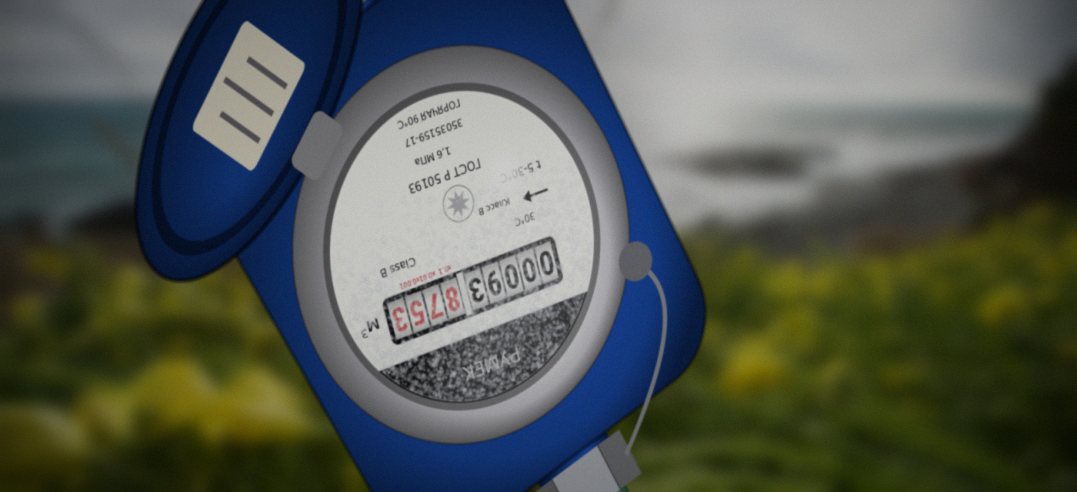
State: 93.8753 m³
